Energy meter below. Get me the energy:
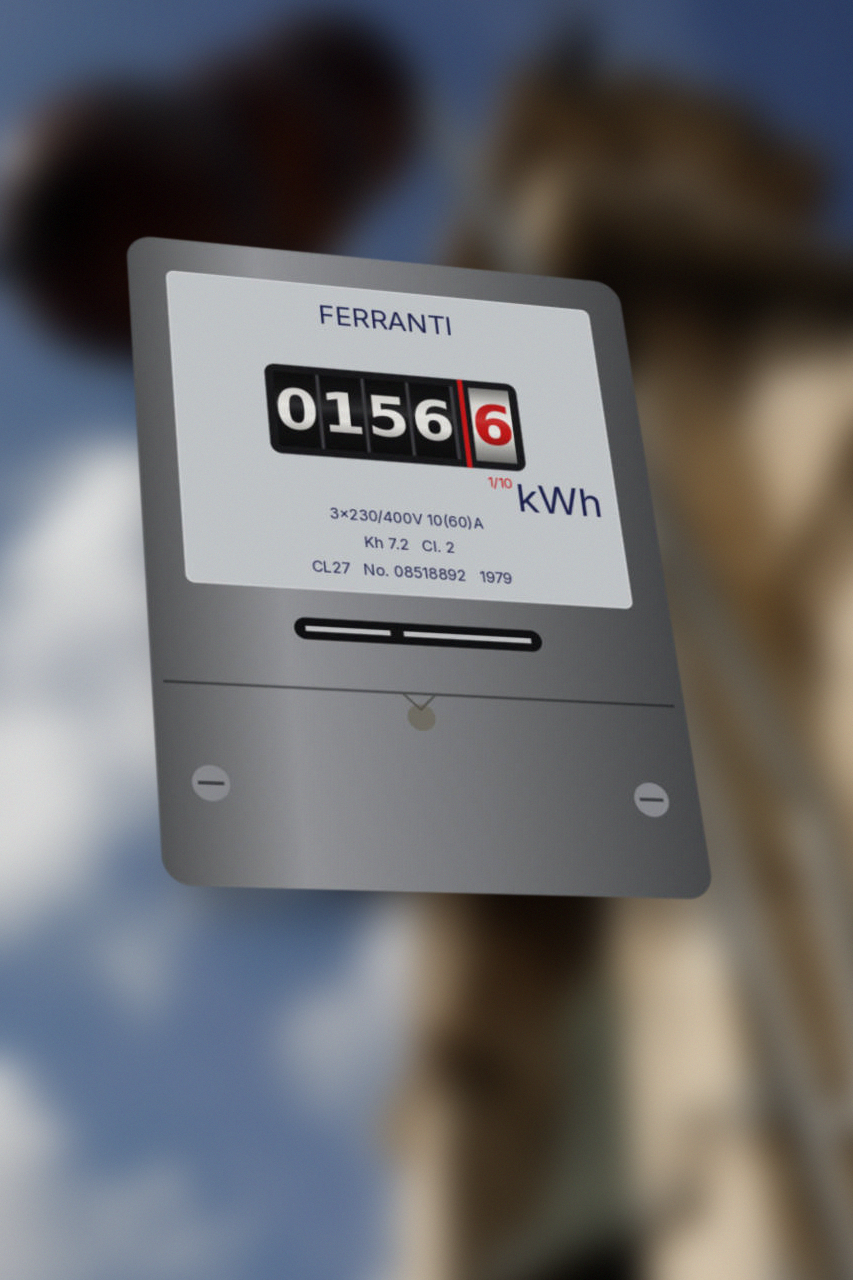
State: 156.6 kWh
